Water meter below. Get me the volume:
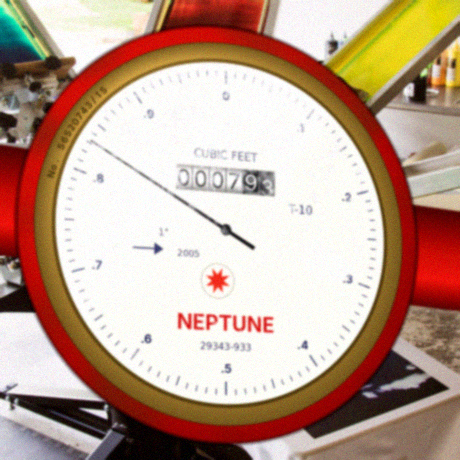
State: 792.83 ft³
